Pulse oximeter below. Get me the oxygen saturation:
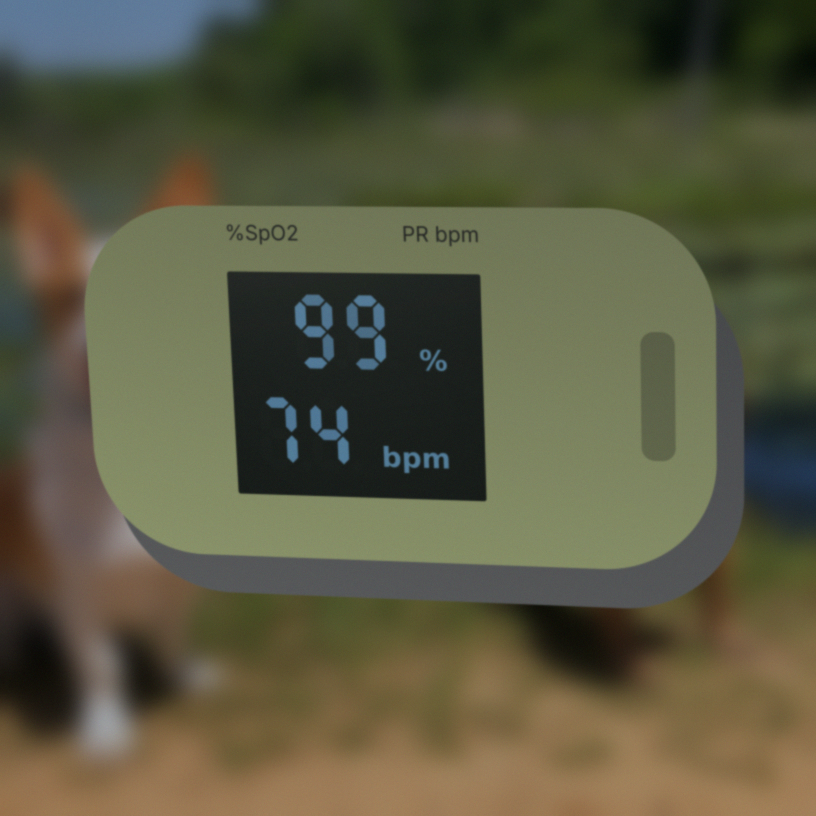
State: 99 %
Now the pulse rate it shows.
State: 74 bpm
